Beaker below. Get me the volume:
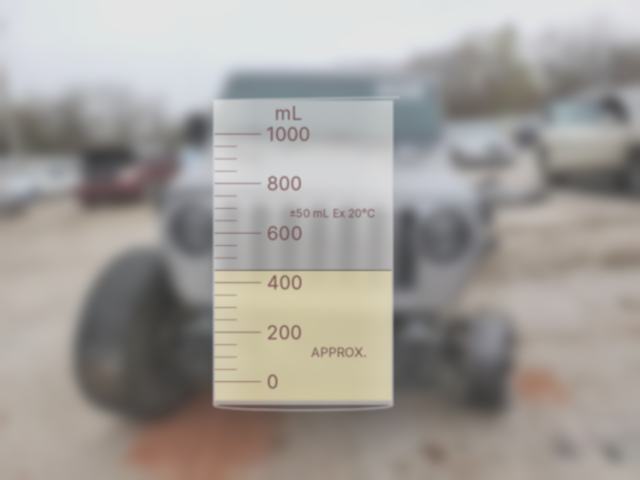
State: 450 mL
